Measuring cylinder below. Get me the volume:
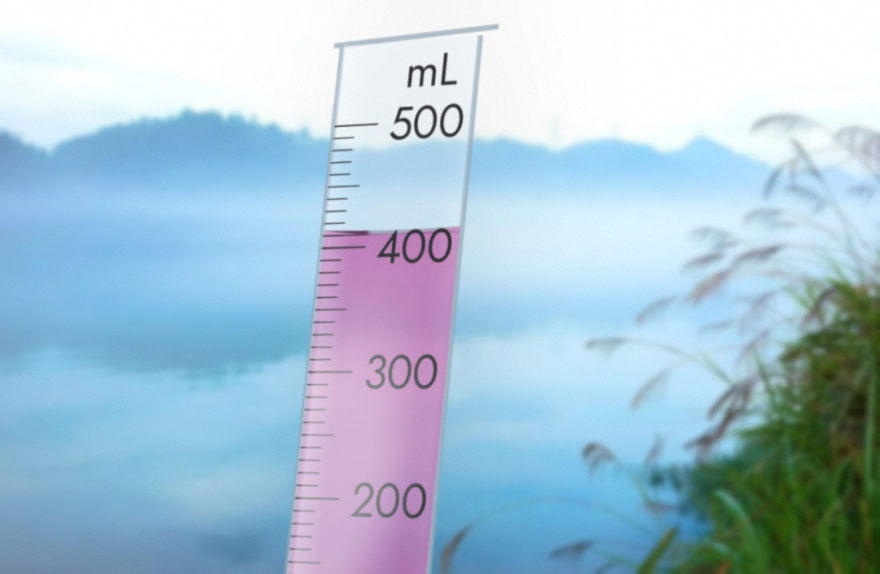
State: 410 mL
